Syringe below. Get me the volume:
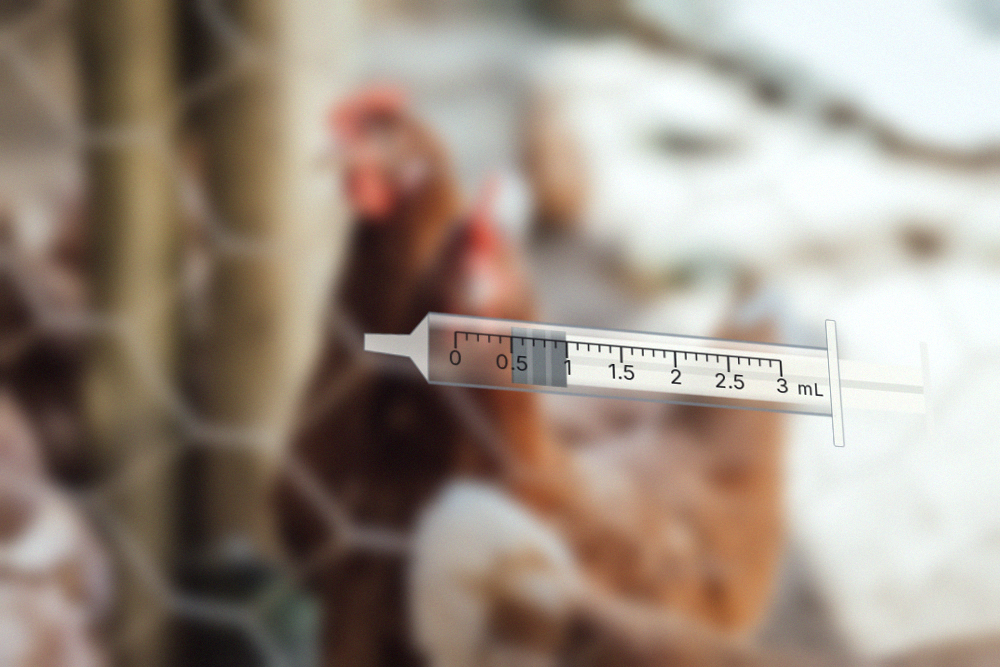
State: 0.5 mL
